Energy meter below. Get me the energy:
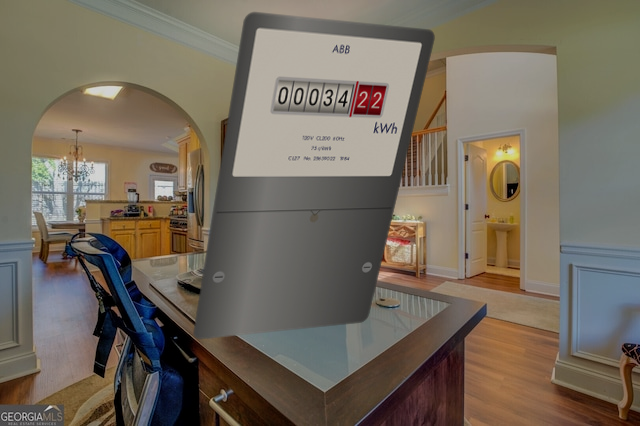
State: 34.22 kWh
